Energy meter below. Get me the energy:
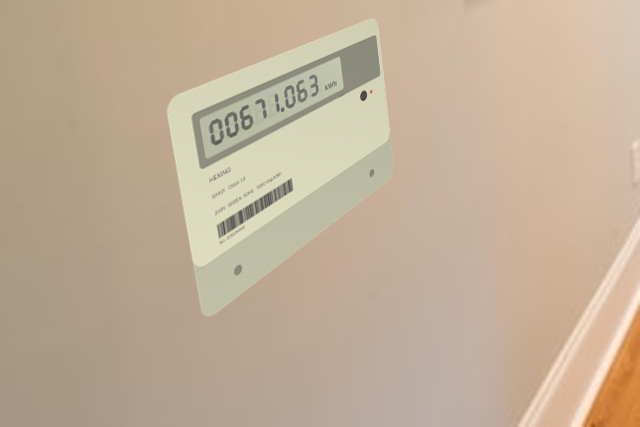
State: 671.063 kWh
